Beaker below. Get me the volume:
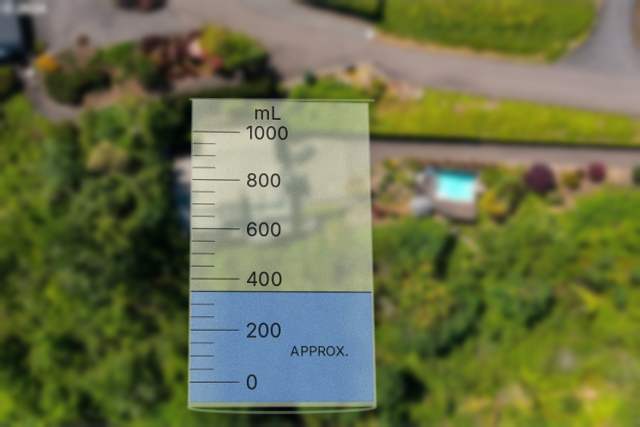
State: 350 mL
